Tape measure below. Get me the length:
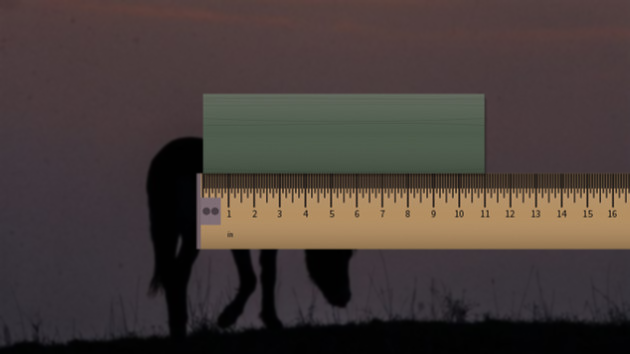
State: 11 in
